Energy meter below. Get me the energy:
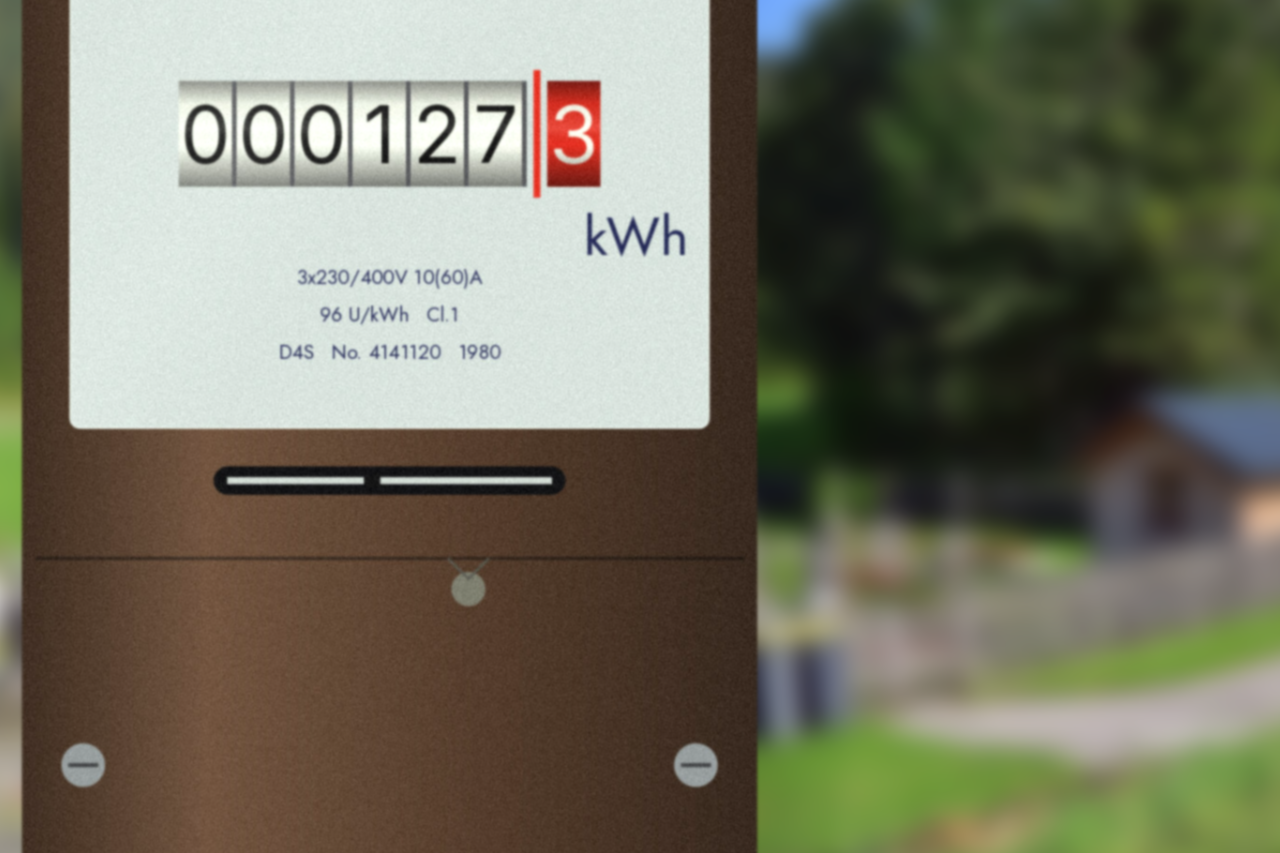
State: 127.3 kWh
